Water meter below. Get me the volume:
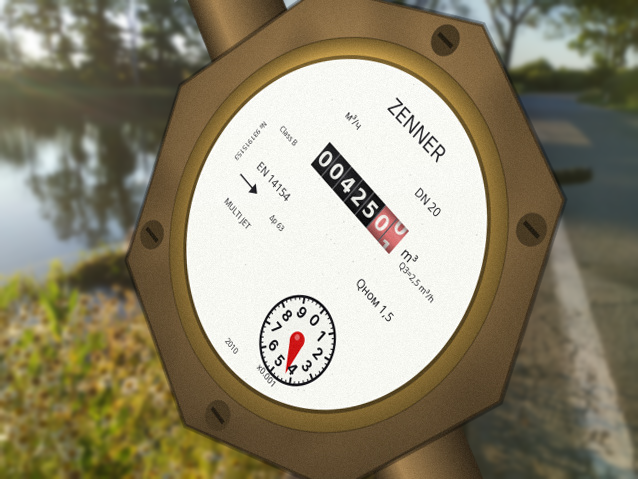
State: 425.004 m³
